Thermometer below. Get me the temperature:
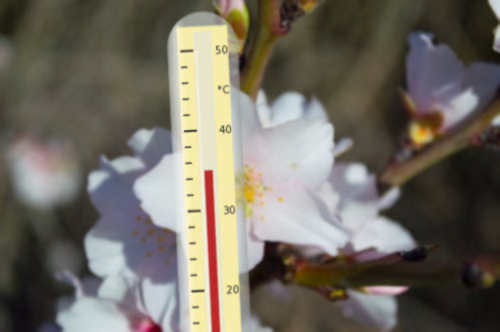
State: 35 °C
